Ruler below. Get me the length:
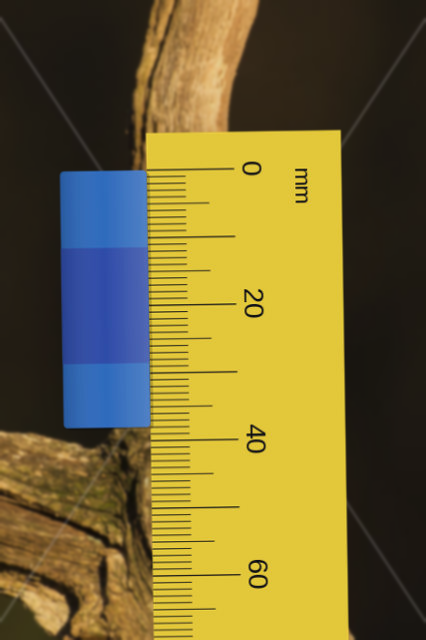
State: 38 mm
